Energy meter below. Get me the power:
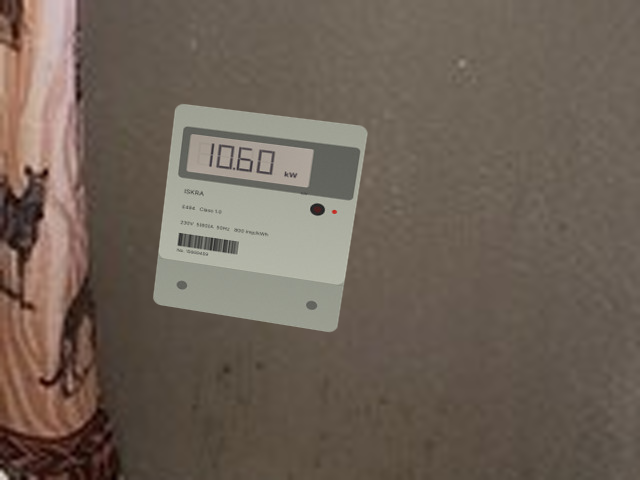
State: 10.60 kW
